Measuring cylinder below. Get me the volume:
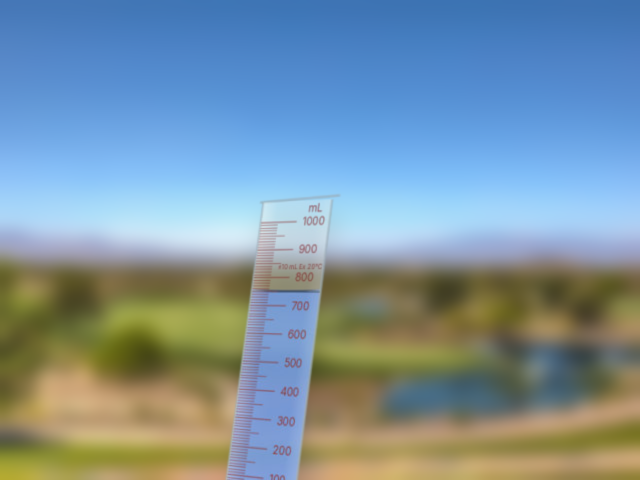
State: 750 mL
